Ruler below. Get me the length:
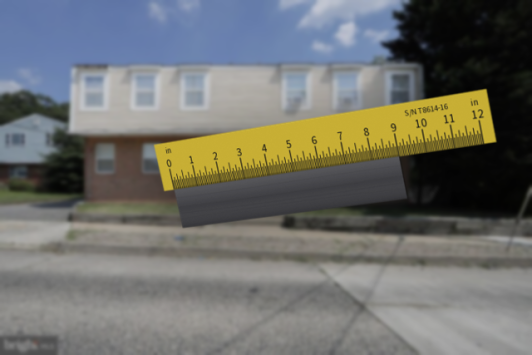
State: 9 in
